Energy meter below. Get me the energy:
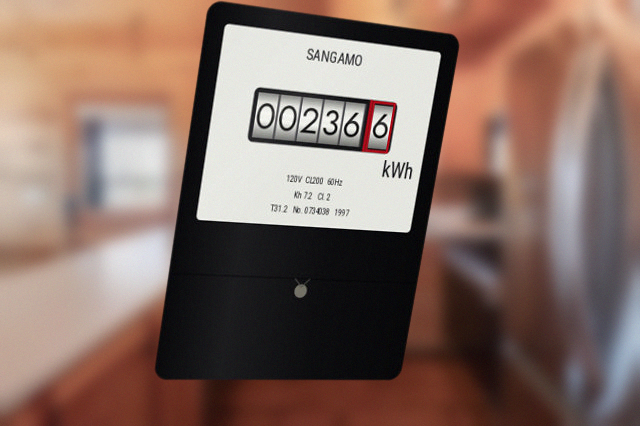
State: 236.6 kWh
